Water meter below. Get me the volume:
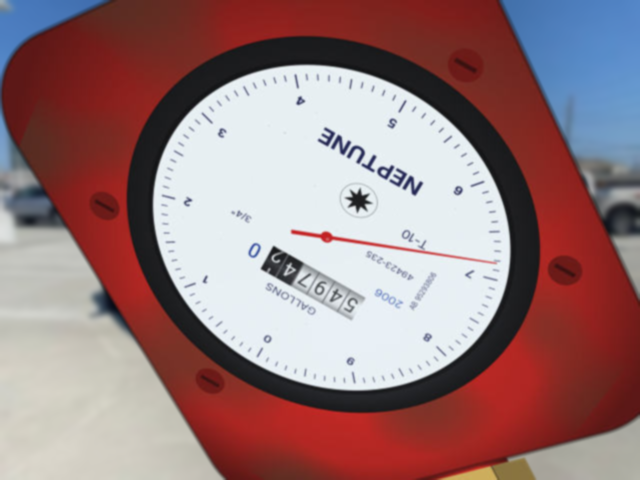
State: 5497416.8 gal
